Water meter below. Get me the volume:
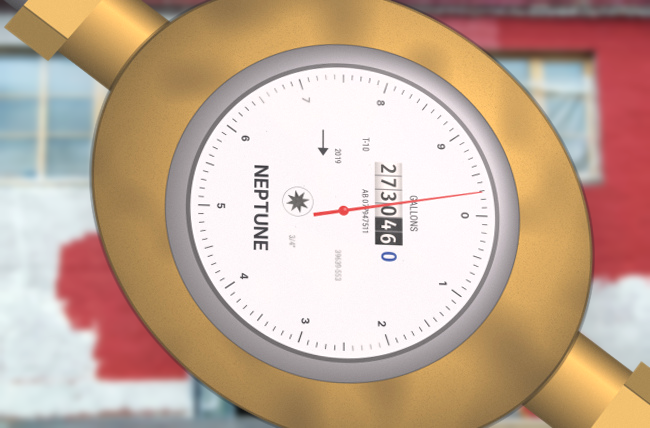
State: 2730459.7 gal
